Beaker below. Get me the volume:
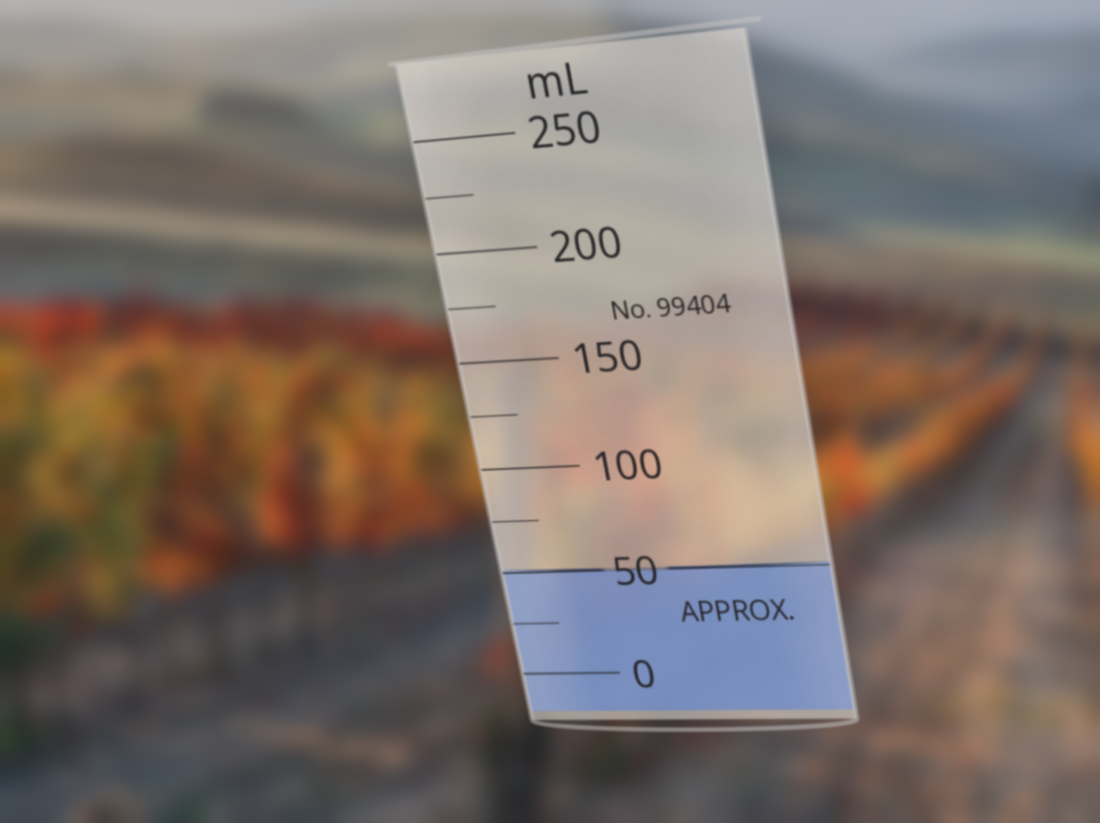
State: 50 mL
